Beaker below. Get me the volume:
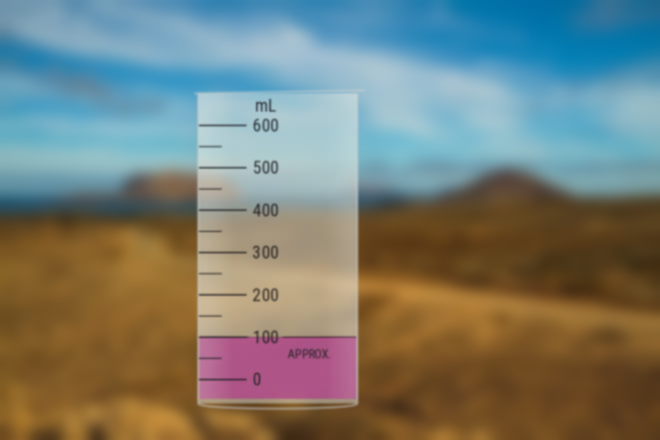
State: 100 mL
